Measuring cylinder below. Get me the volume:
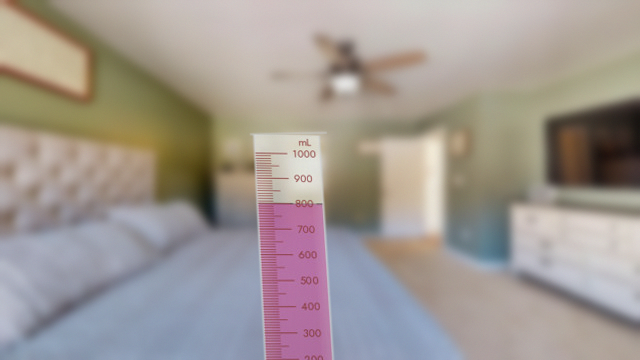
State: 800 mL
